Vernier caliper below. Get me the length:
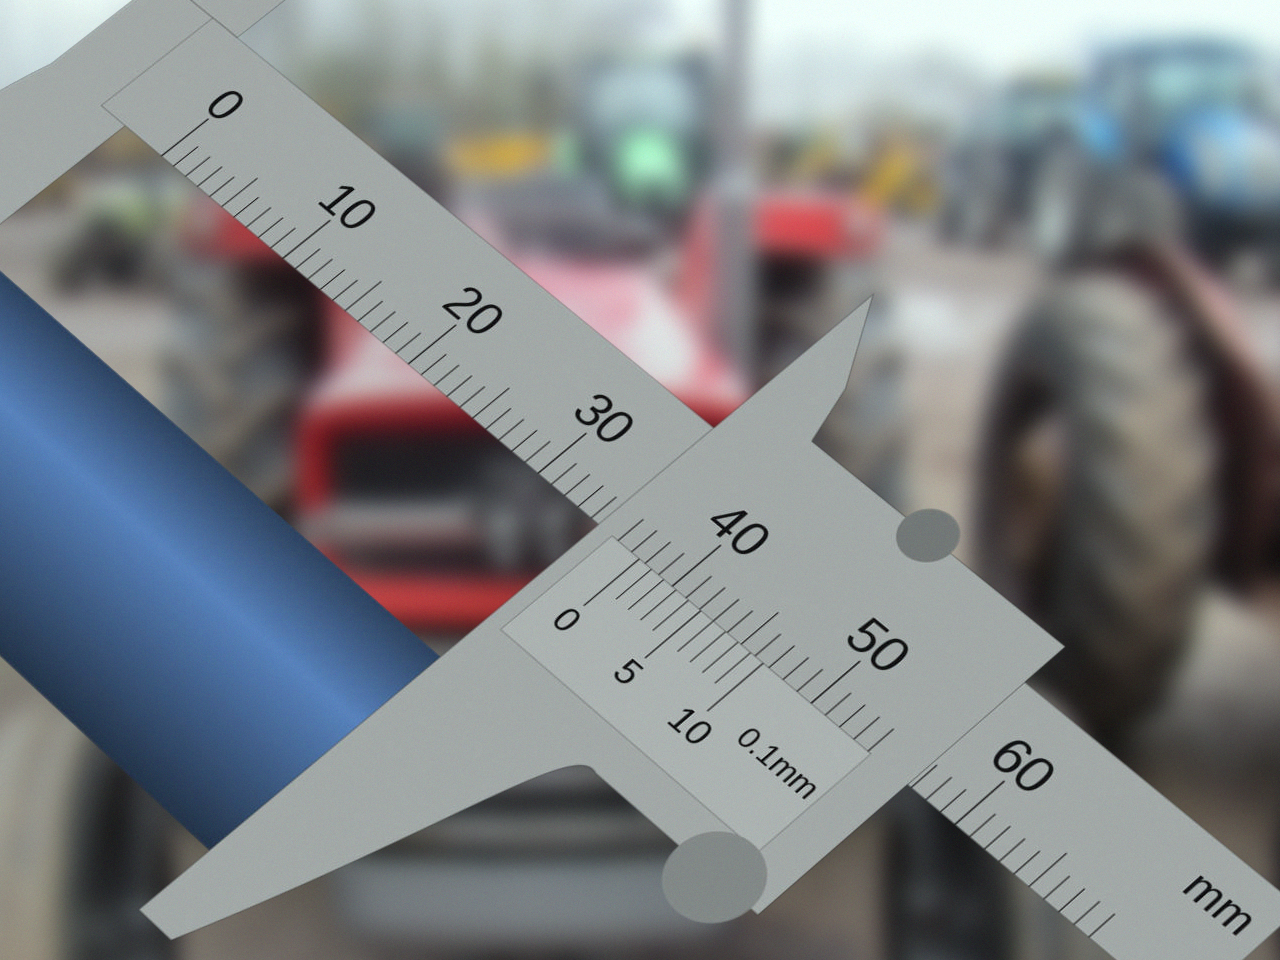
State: 37.6 mm
